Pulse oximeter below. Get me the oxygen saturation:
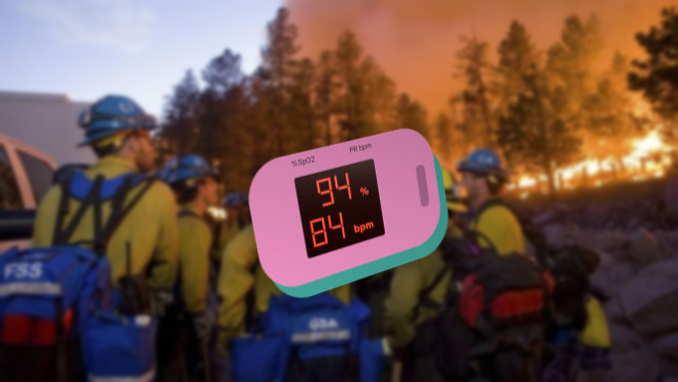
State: 94 %
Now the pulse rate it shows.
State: 84 bpm
